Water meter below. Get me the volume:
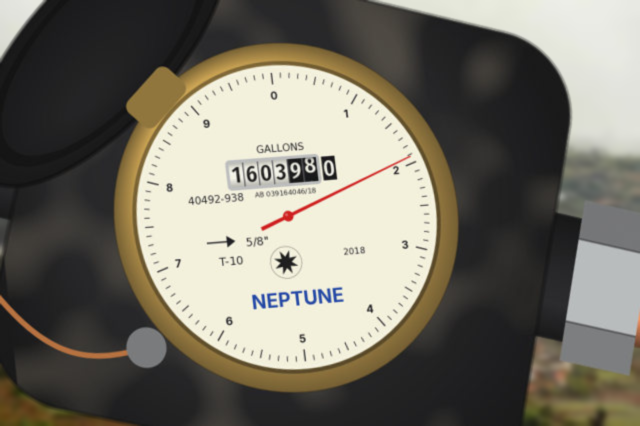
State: 1603981.9 gal
